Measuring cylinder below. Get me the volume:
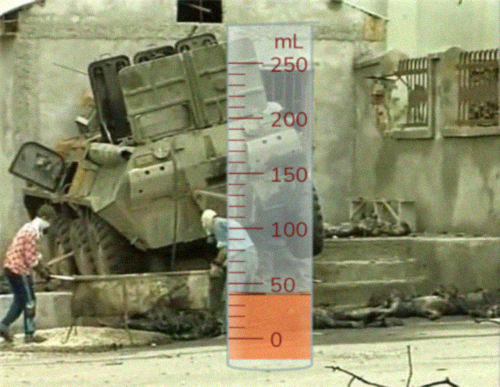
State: 40 mL
